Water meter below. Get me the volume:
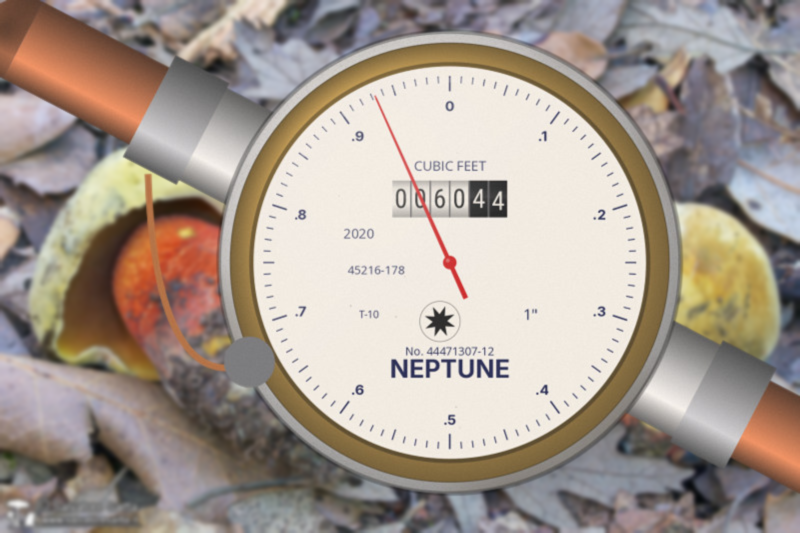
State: 6043.93 ft³
